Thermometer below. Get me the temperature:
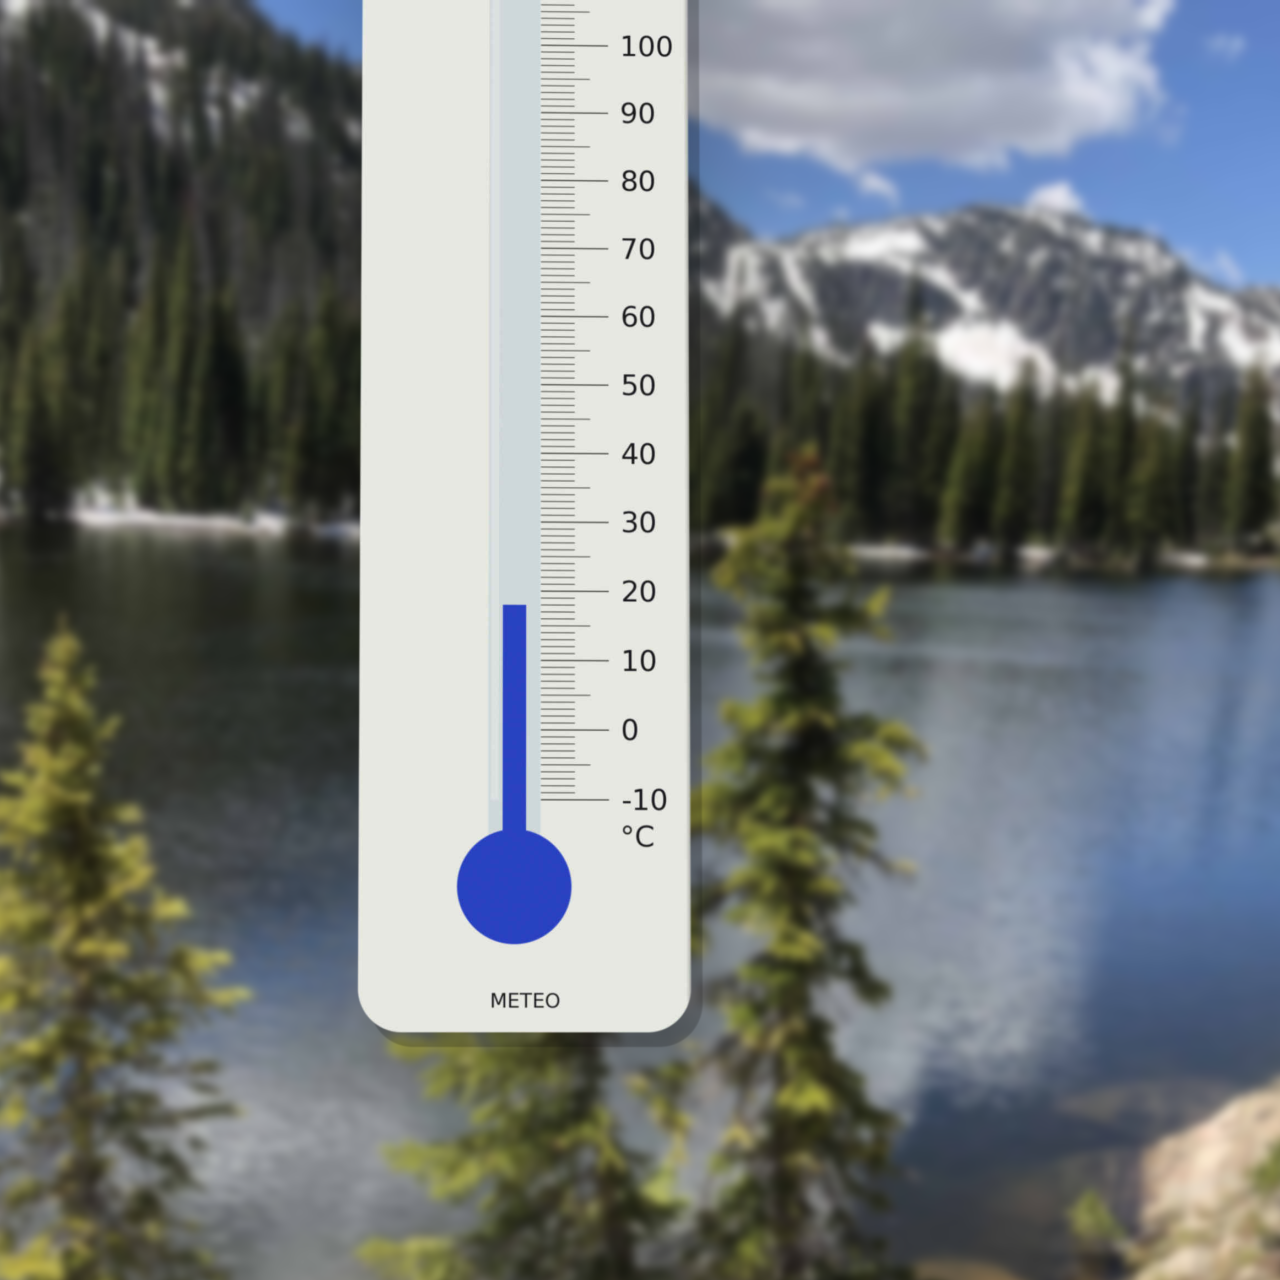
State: 18 °C
